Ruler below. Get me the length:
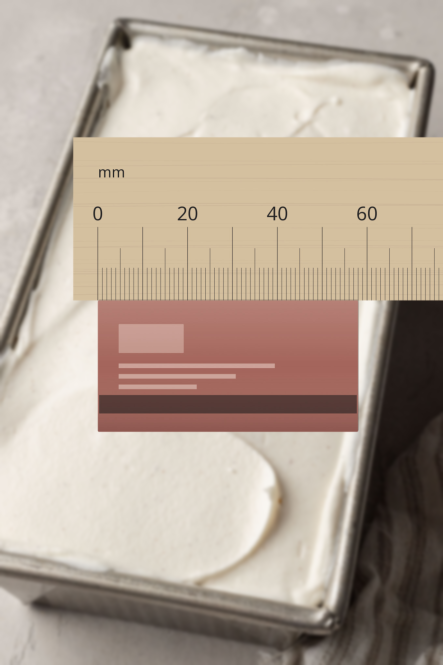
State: 58 mm
